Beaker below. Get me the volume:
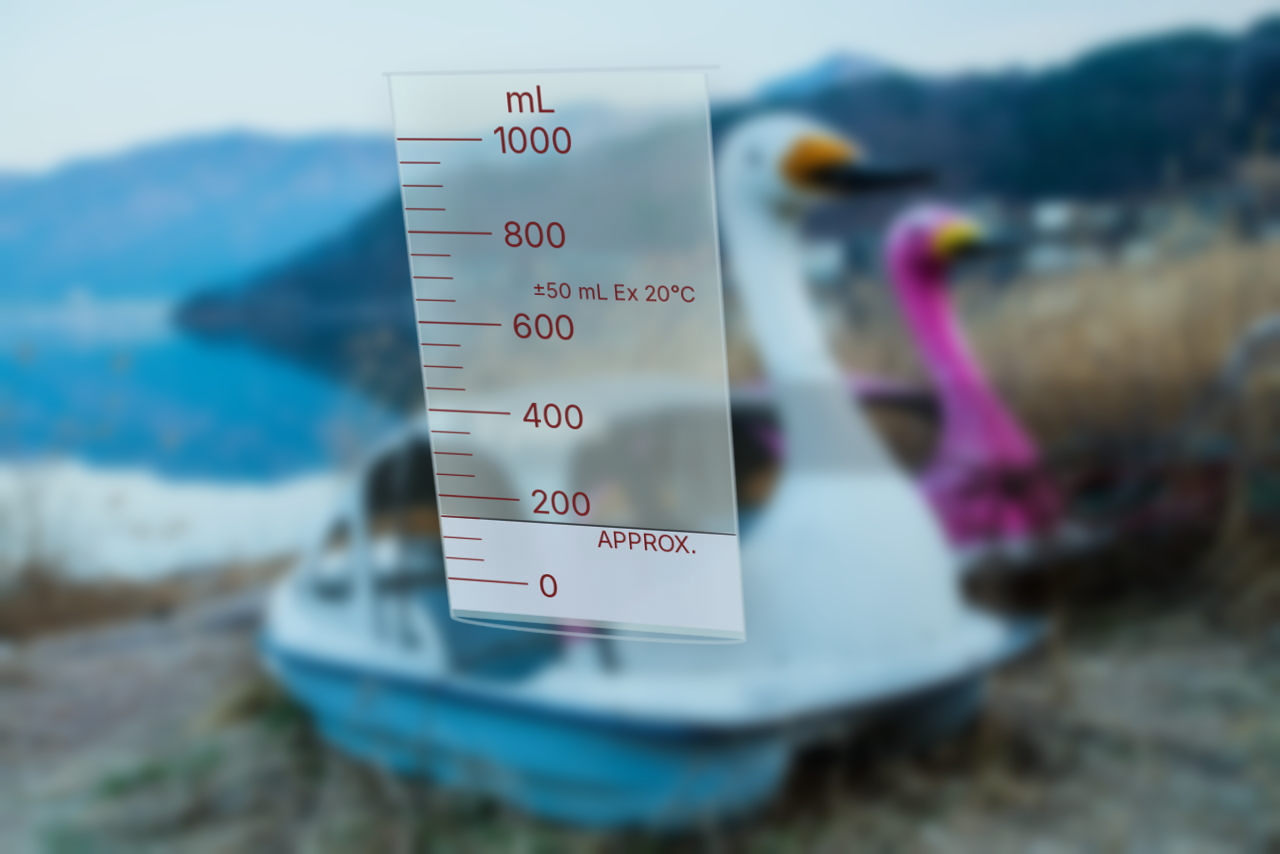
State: 150 mL
